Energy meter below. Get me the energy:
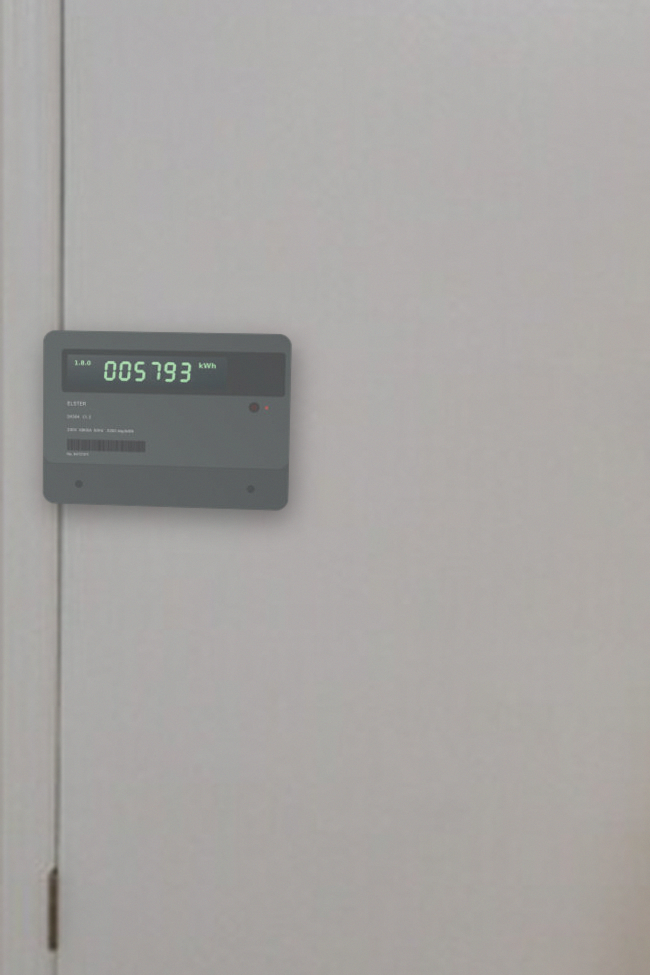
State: 5793 kWh
